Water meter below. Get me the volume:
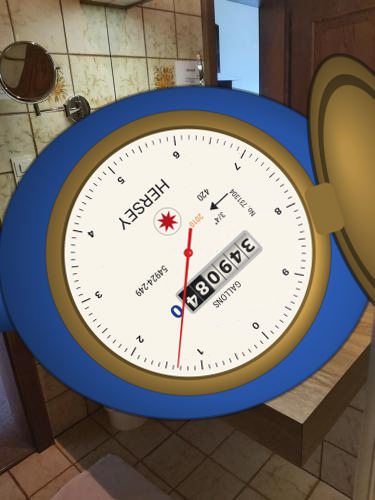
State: 3490841.3 gal
